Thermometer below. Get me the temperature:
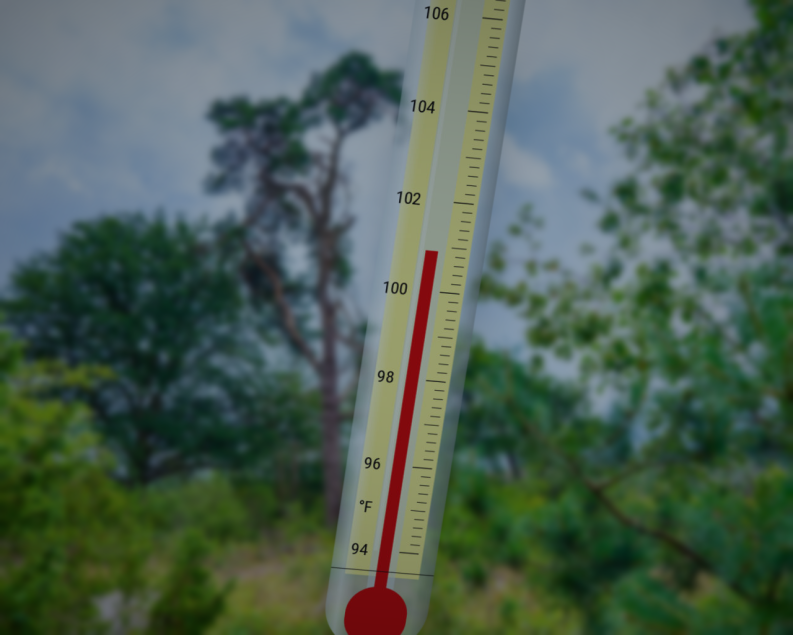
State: 100.9 °F
